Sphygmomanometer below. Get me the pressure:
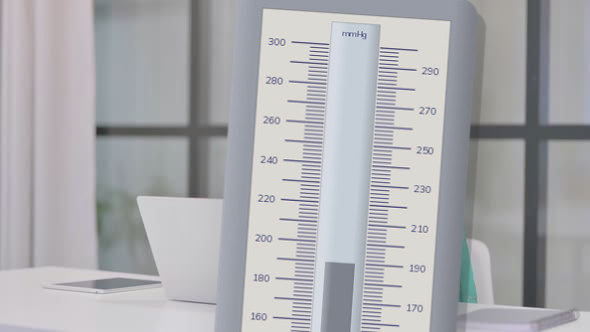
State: 190 mmHg
